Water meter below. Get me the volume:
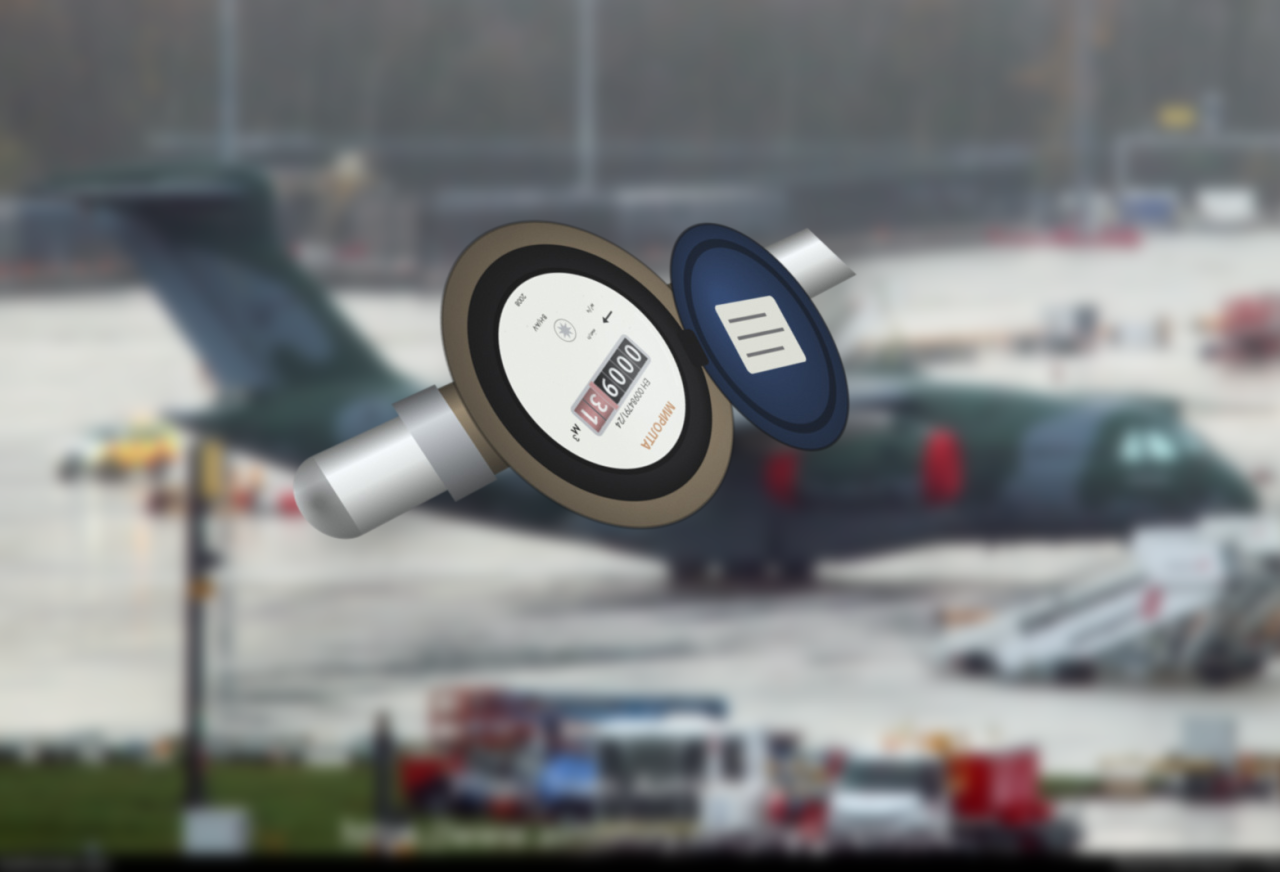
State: 9.31 m³
